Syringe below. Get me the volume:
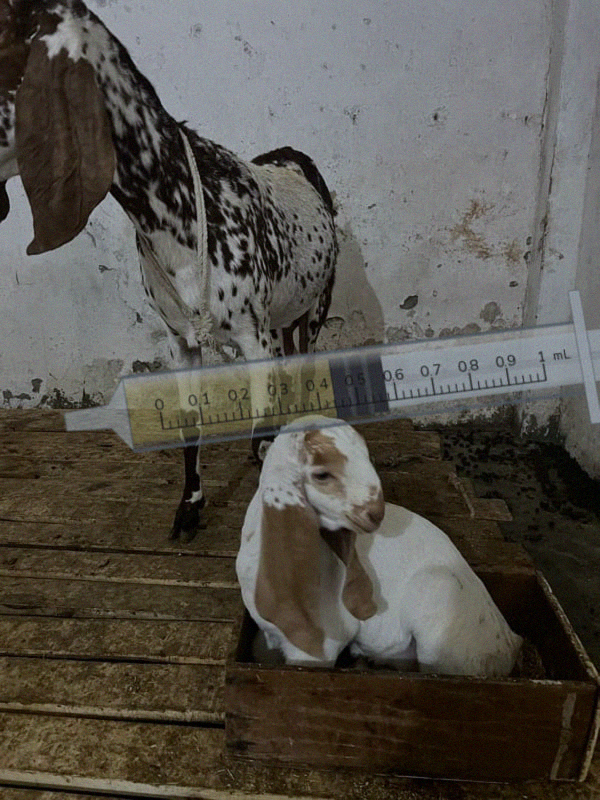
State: 0.44 mL
